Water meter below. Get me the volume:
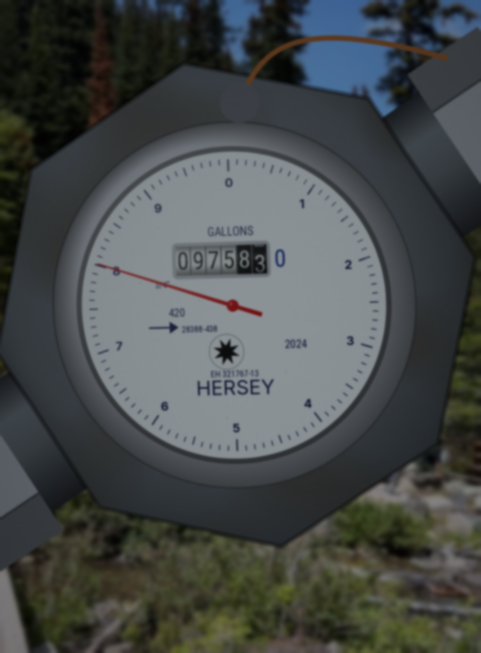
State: 975828.0 gal
